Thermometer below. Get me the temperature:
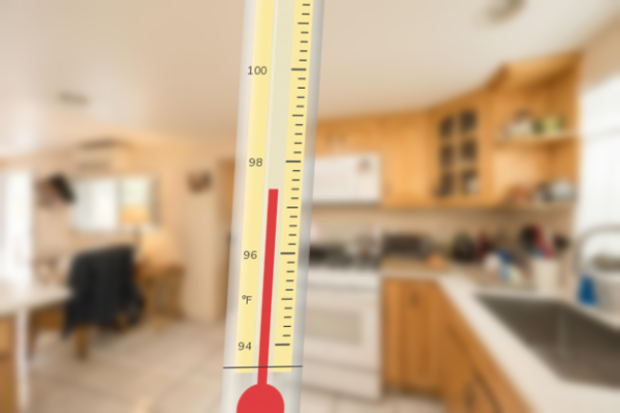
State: 97.4 °F
